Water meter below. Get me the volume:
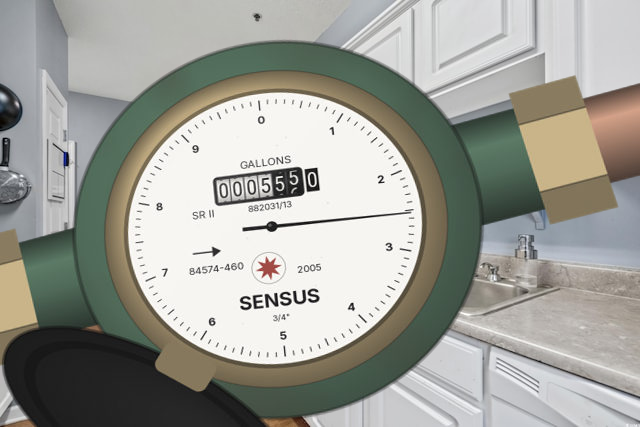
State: 5552.5 gal
